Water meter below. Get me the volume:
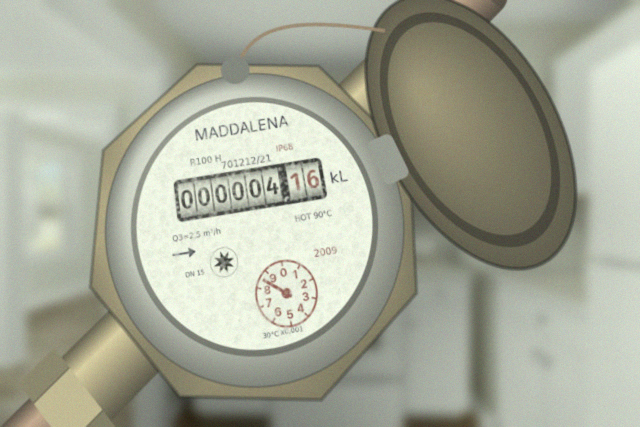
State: 4.168 kL
